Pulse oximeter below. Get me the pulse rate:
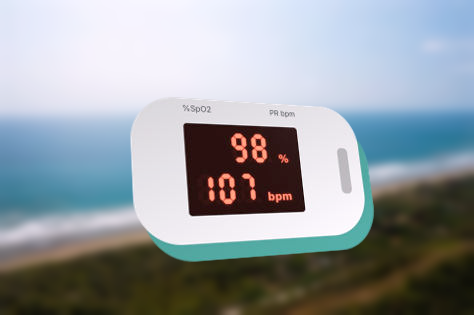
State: 107 bpm
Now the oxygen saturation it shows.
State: 98 %
